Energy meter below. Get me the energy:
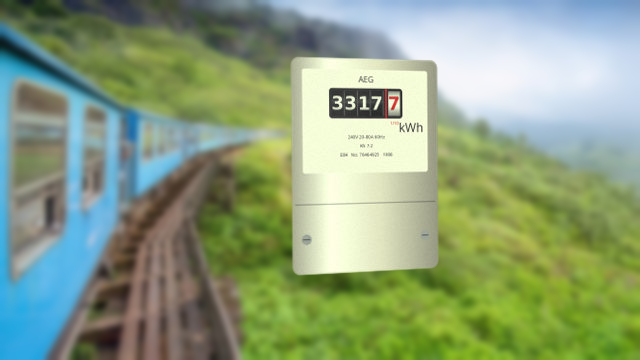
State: 3317.7 kWh
